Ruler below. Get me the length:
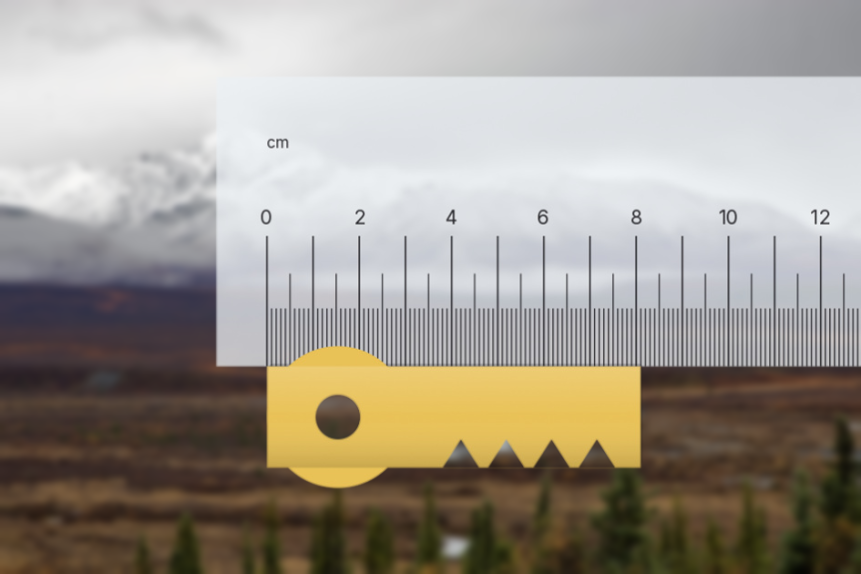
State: 8.1 cm
